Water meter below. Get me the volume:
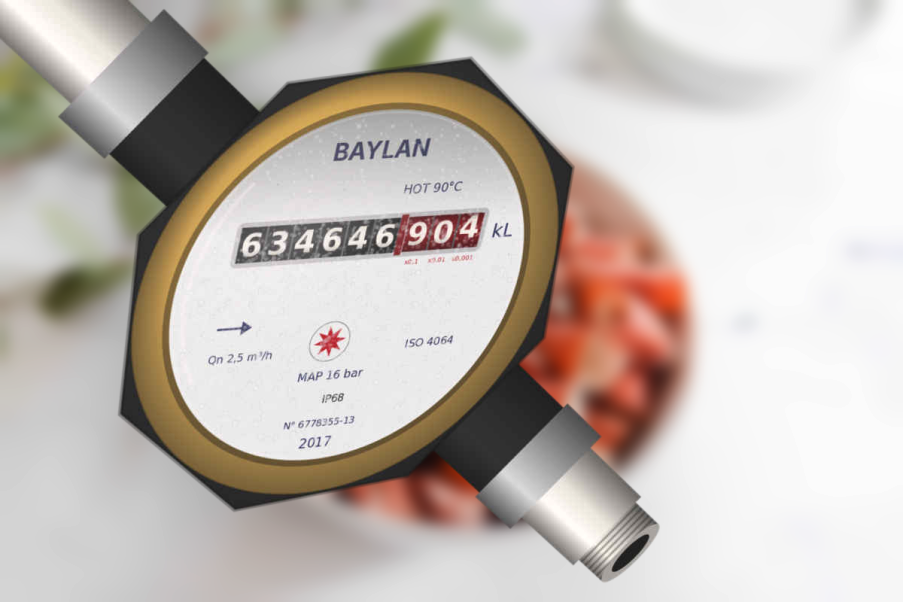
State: 634646.904 kL
